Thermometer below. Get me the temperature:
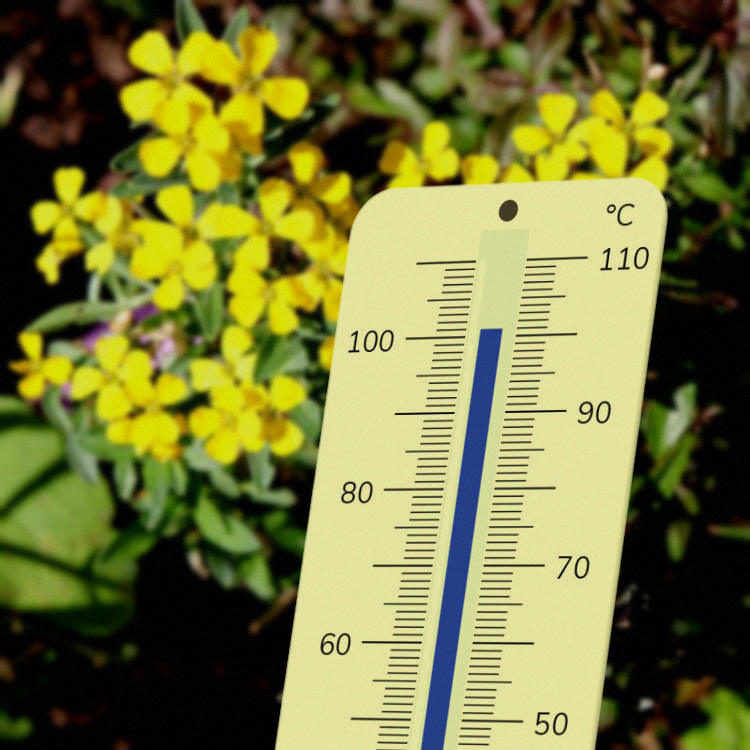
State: 101 °C
